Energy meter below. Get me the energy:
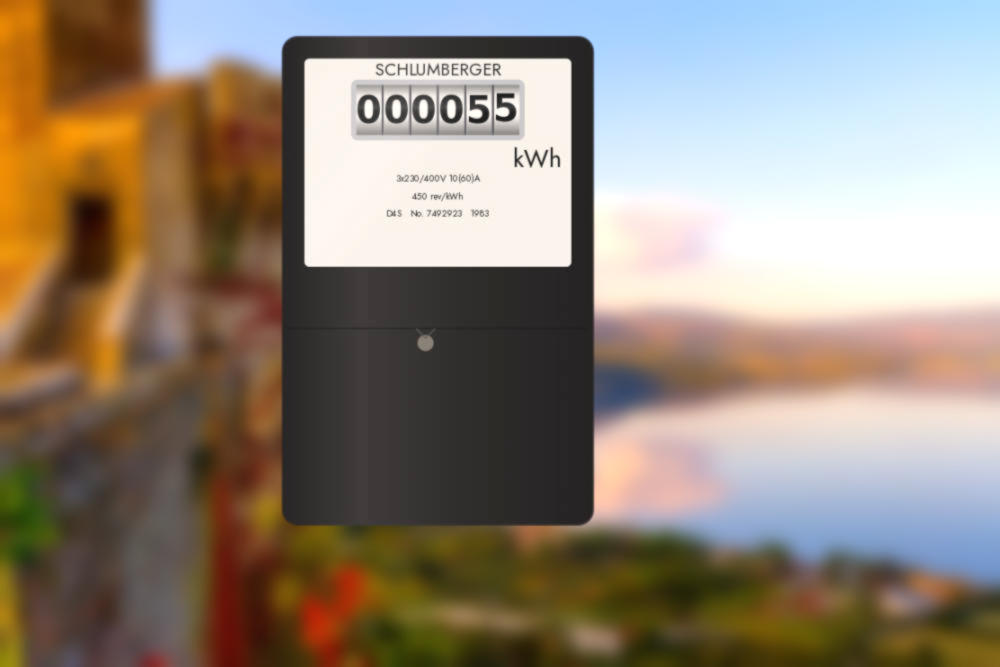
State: 55 kWh
